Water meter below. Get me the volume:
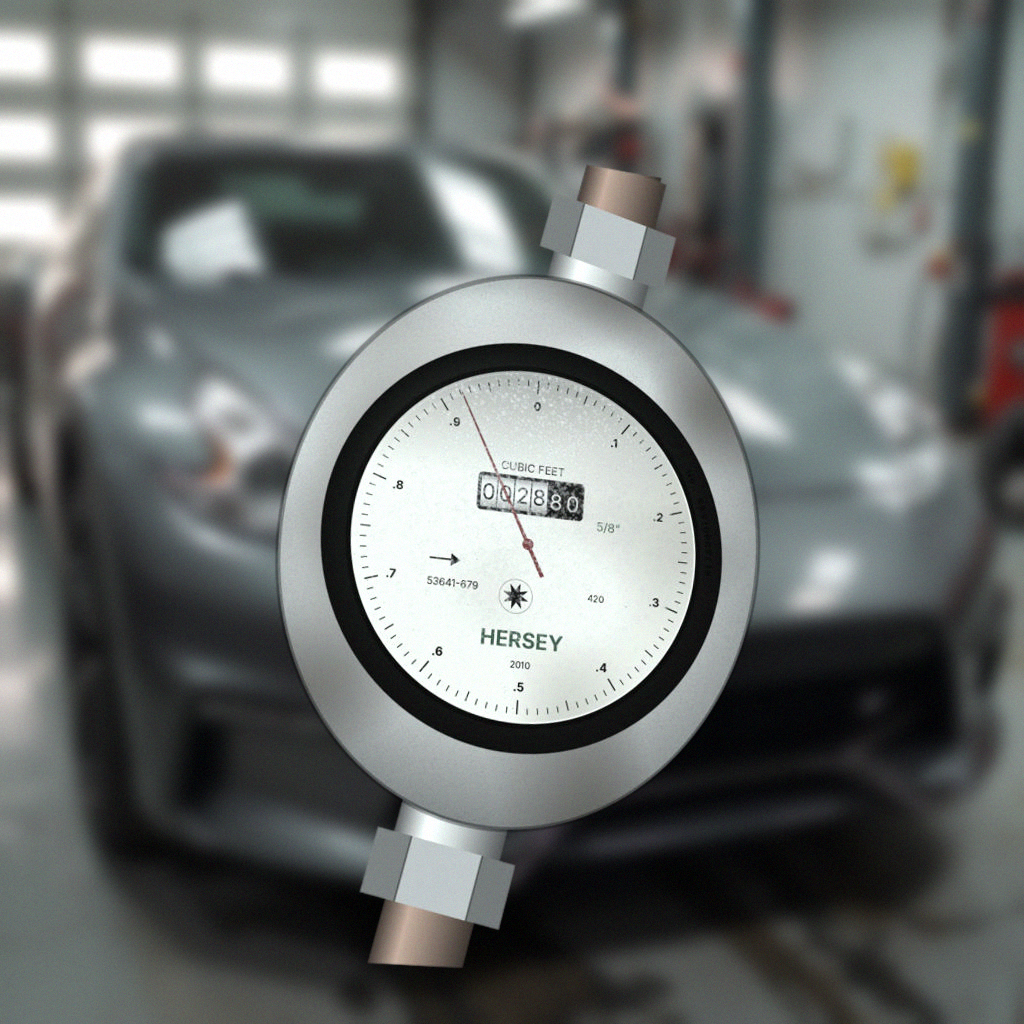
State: 2879.92 ft³
